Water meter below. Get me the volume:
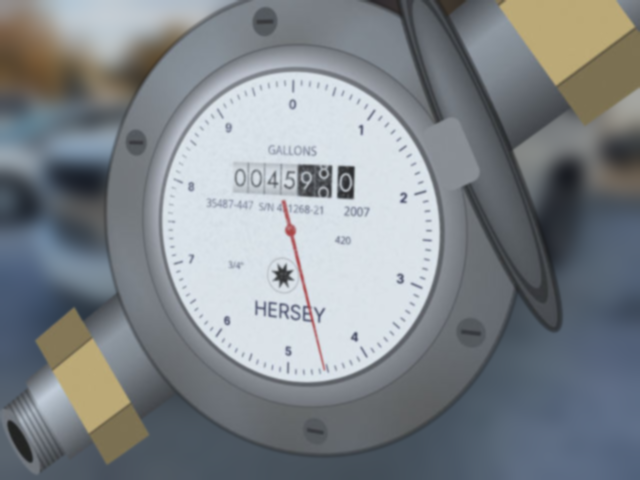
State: 45984.5 gal
